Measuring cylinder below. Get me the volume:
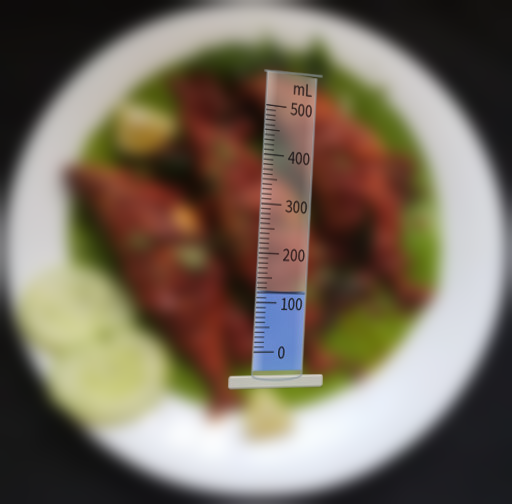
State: 120 mL
